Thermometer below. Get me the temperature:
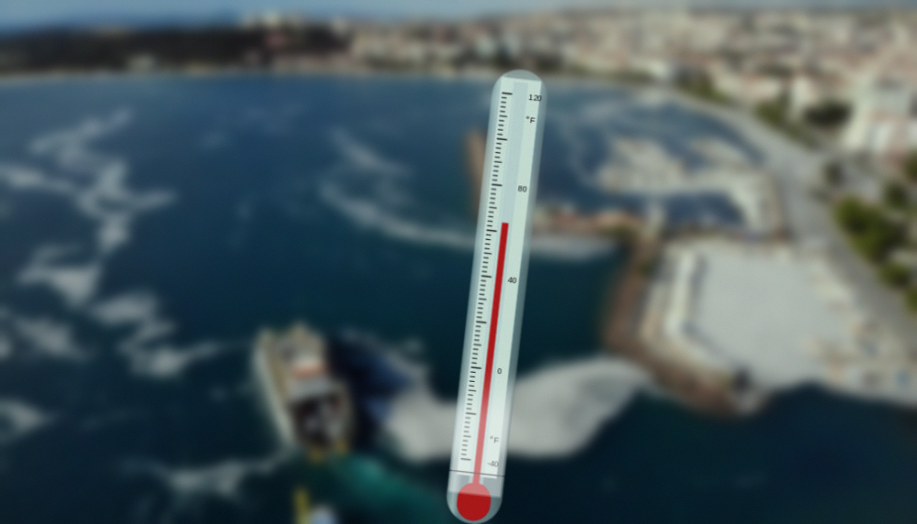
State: 64 °F
